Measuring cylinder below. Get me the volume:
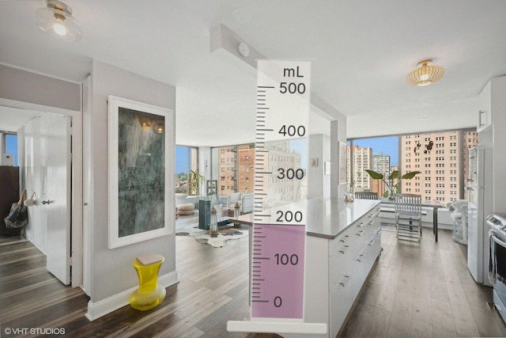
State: 180 mL
